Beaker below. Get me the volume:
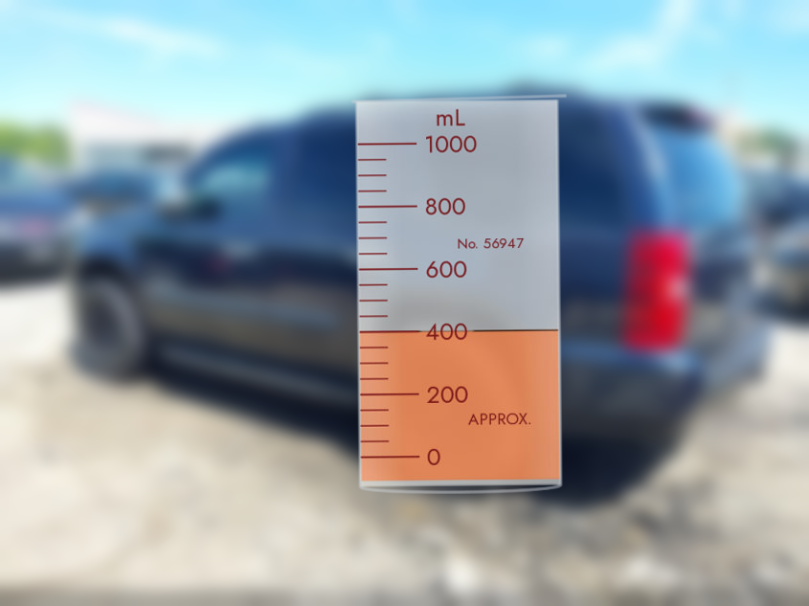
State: 400 mL
